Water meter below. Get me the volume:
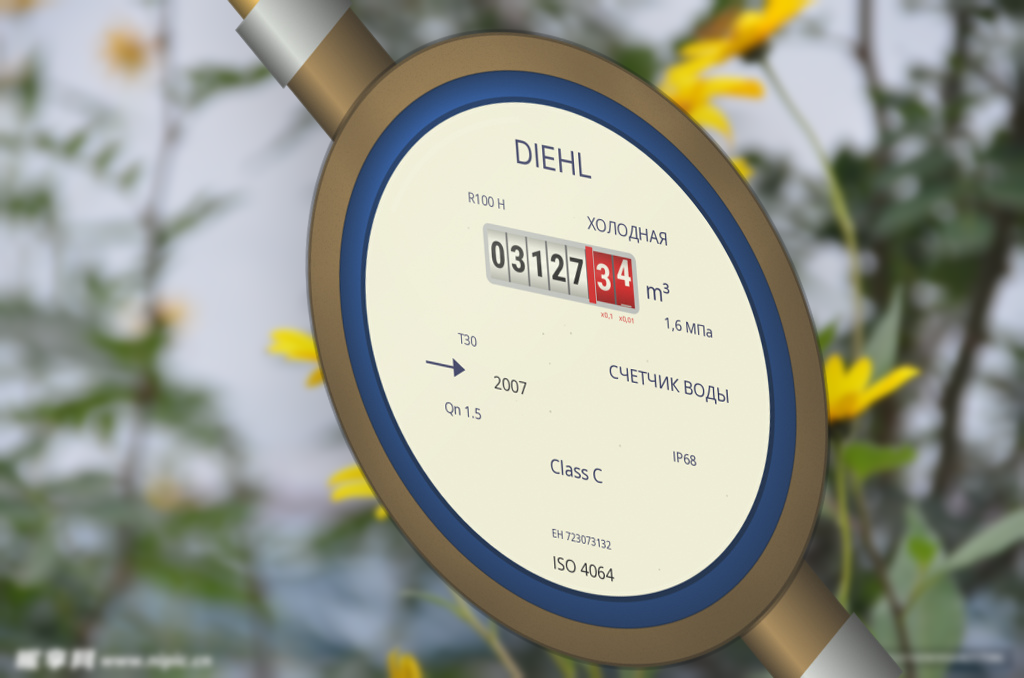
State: 3127.34 m³
